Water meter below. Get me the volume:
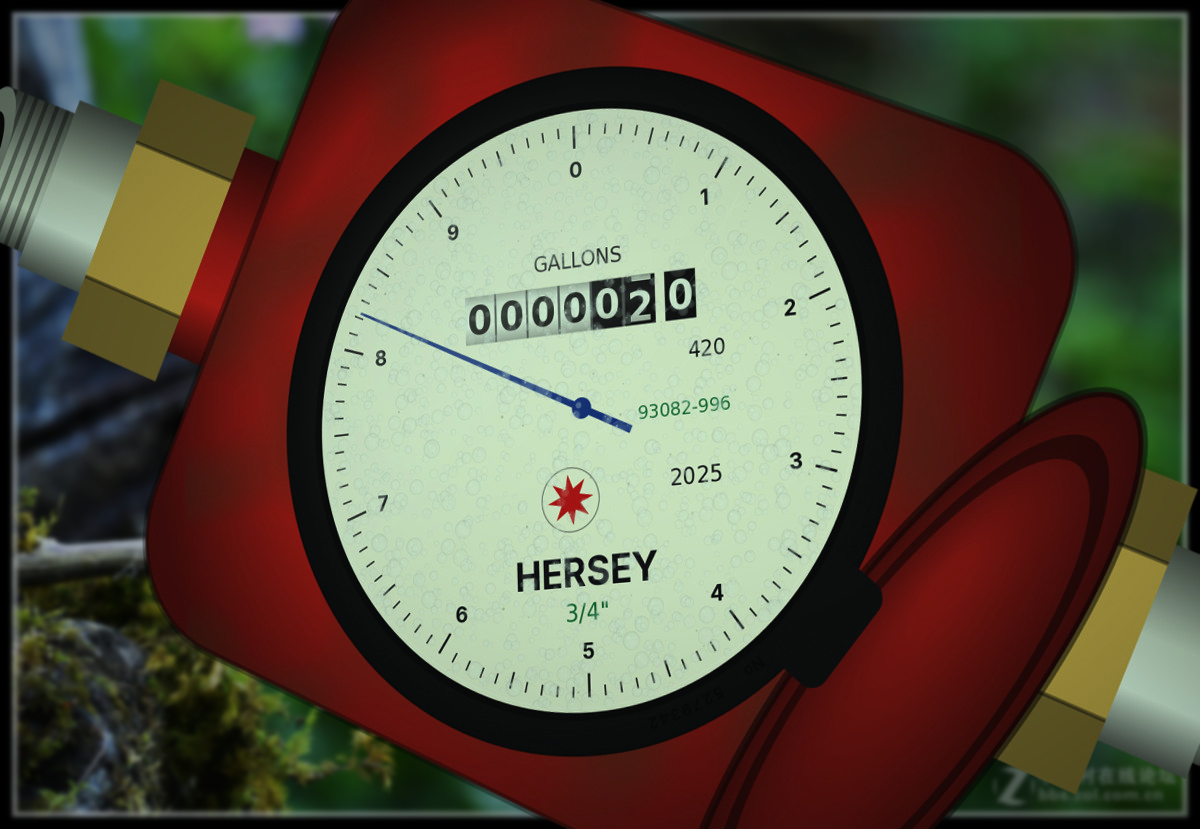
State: 18.2 gal
